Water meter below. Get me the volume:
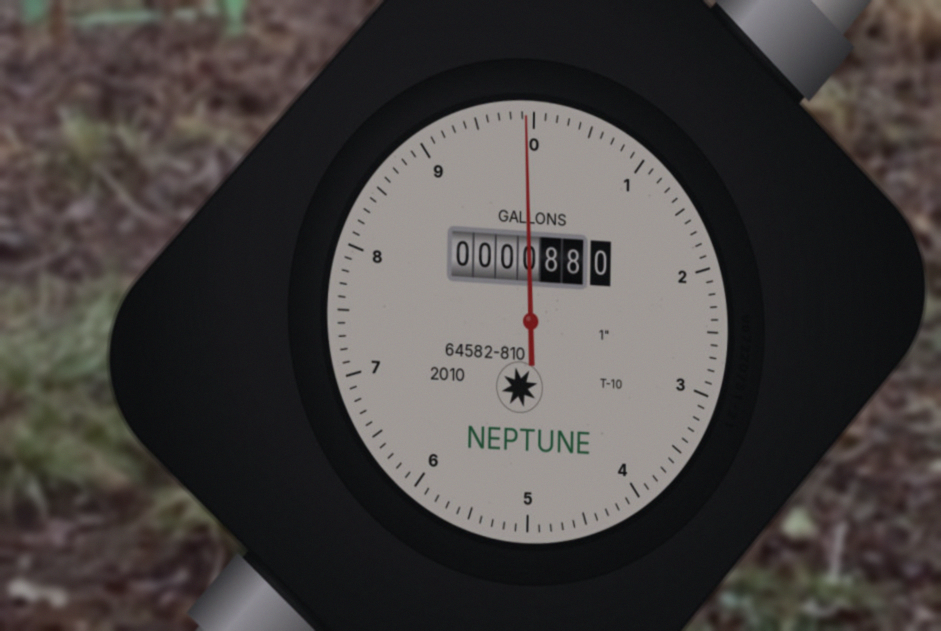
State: 879.9 gal
